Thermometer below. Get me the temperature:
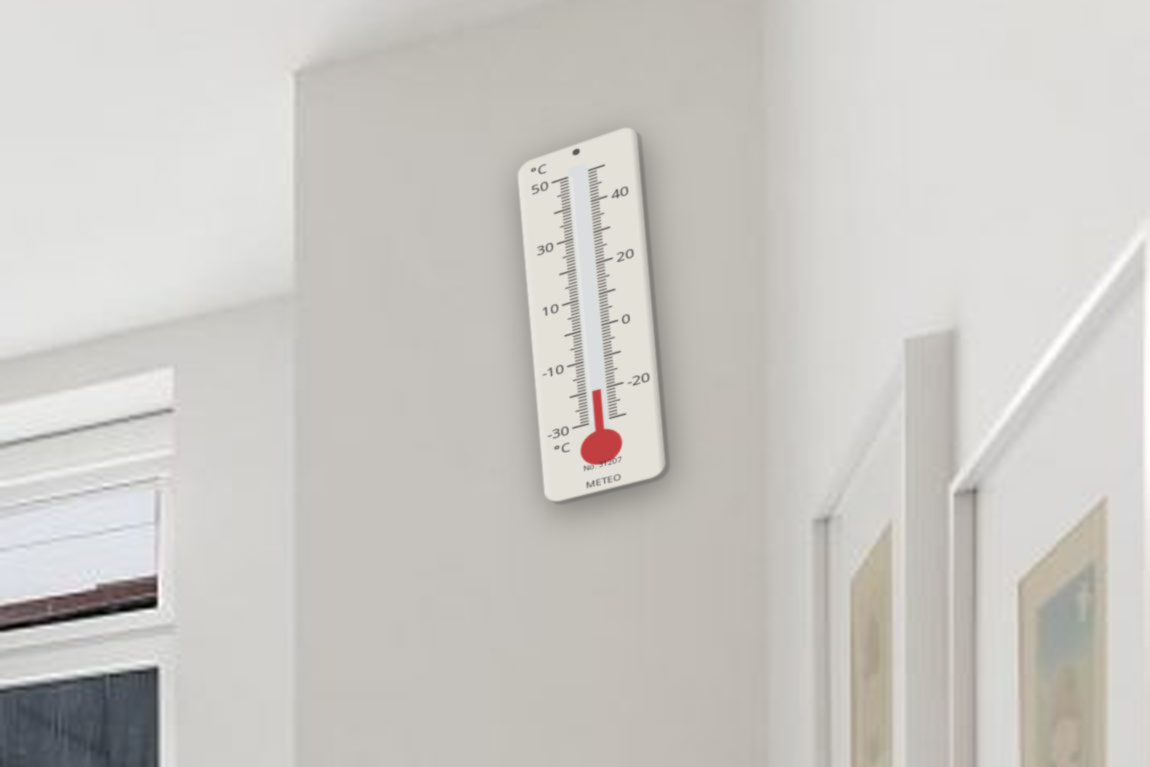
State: -20 °C
